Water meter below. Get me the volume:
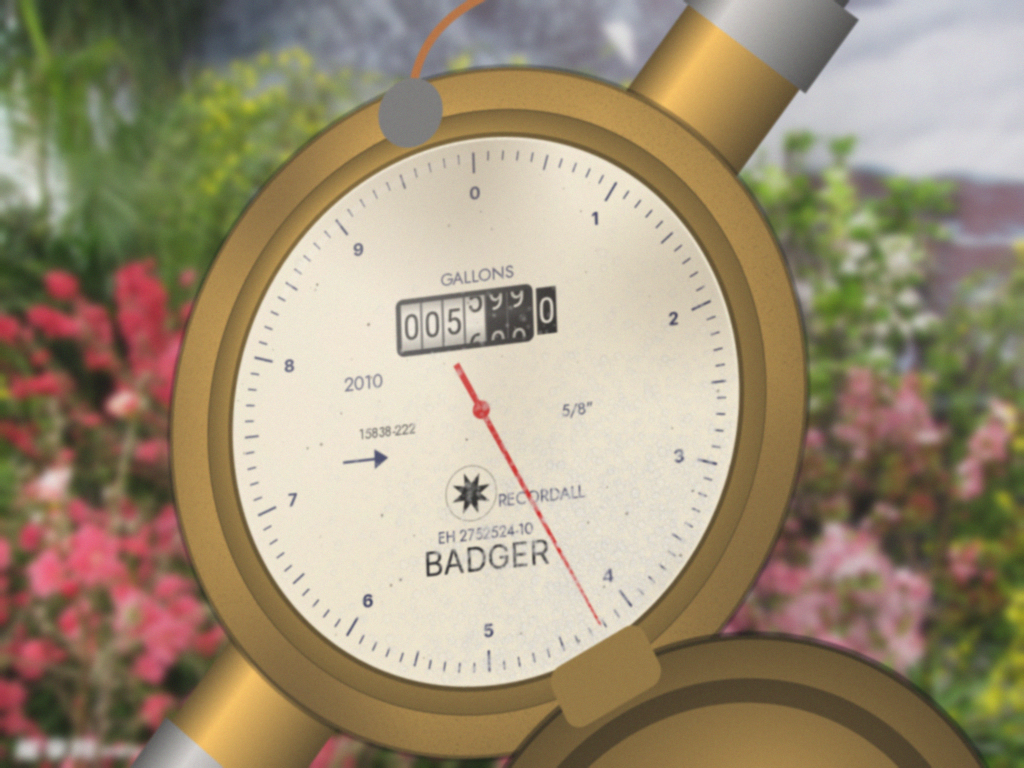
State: 55994.2 gal
